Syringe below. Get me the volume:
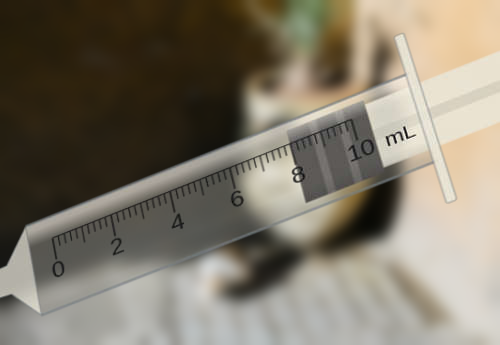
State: 8 mL
